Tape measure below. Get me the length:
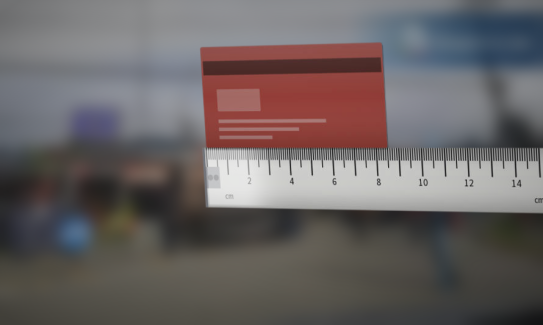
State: 8.5 cm
